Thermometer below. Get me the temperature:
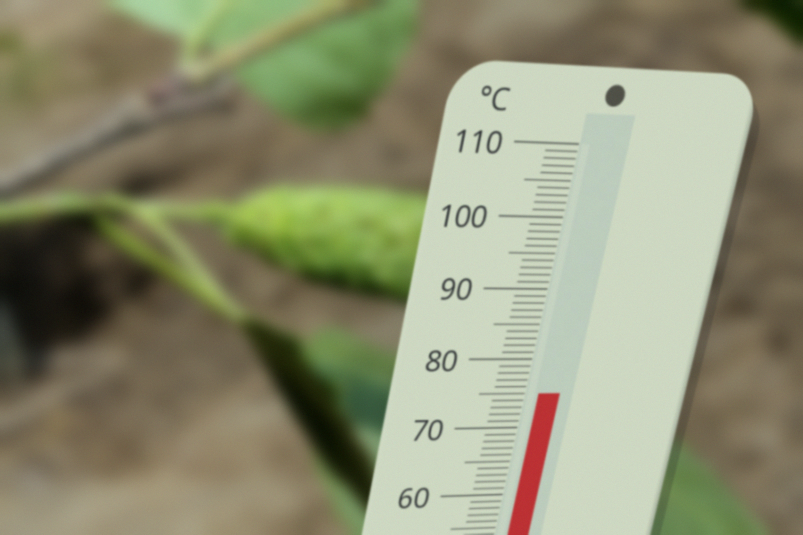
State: 75 °C
